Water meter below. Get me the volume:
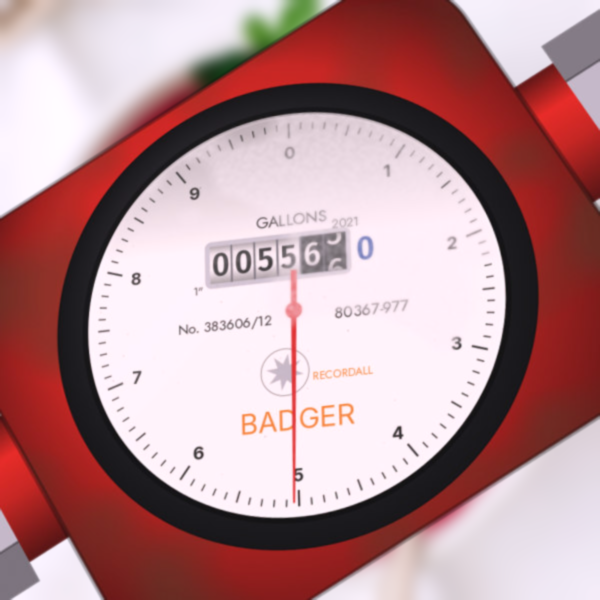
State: 55655.0 gal
